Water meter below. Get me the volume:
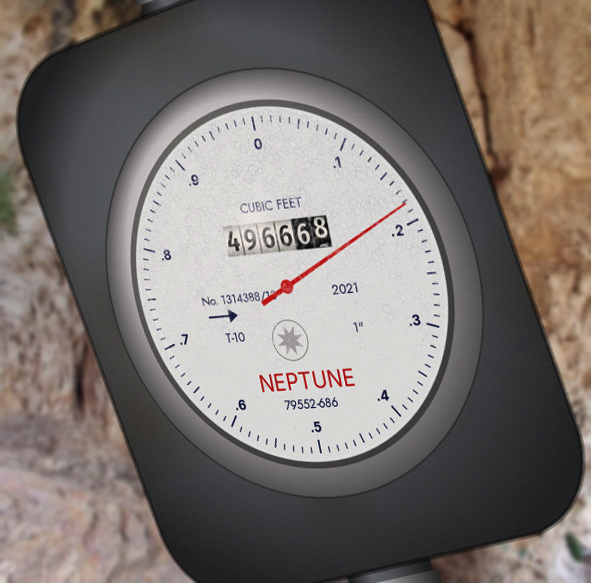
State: 496668.18 ft³
